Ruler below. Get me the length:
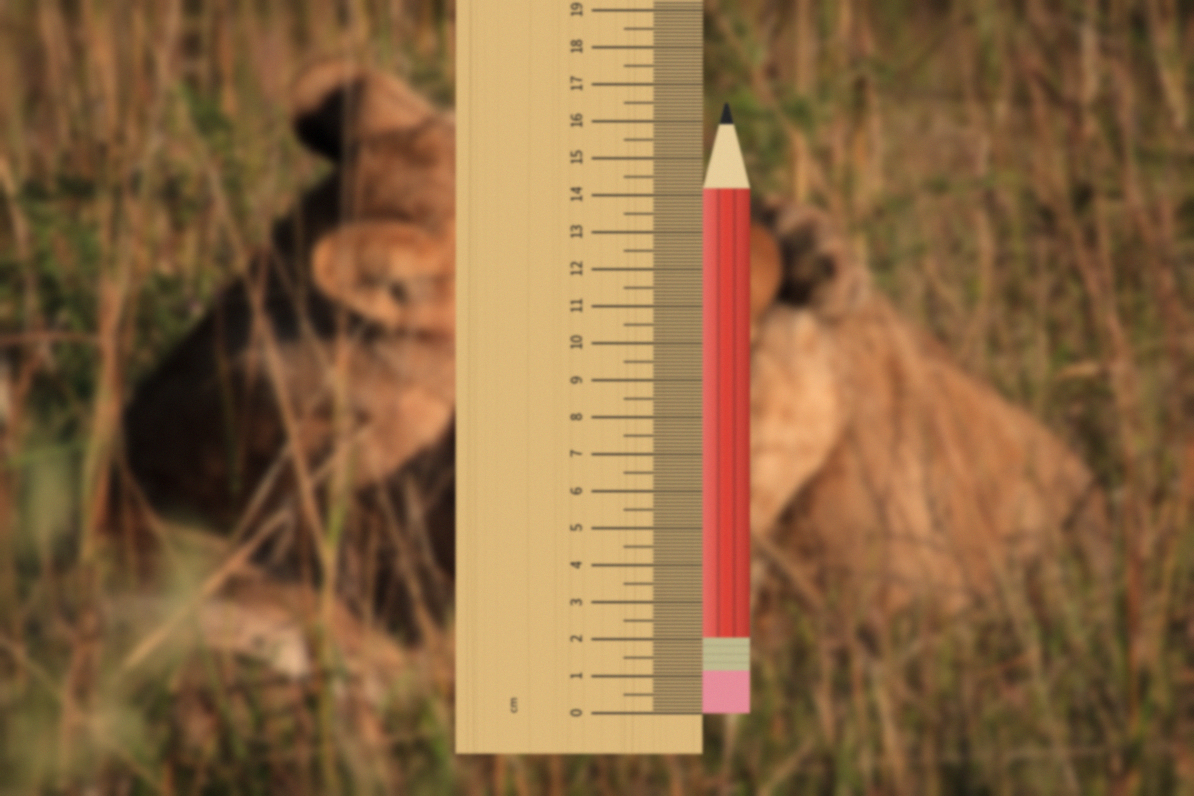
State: 16.5 cm
